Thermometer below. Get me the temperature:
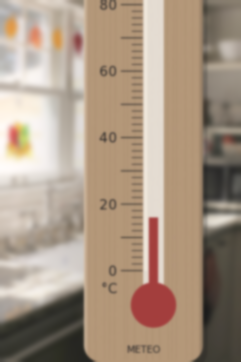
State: 16 °C
